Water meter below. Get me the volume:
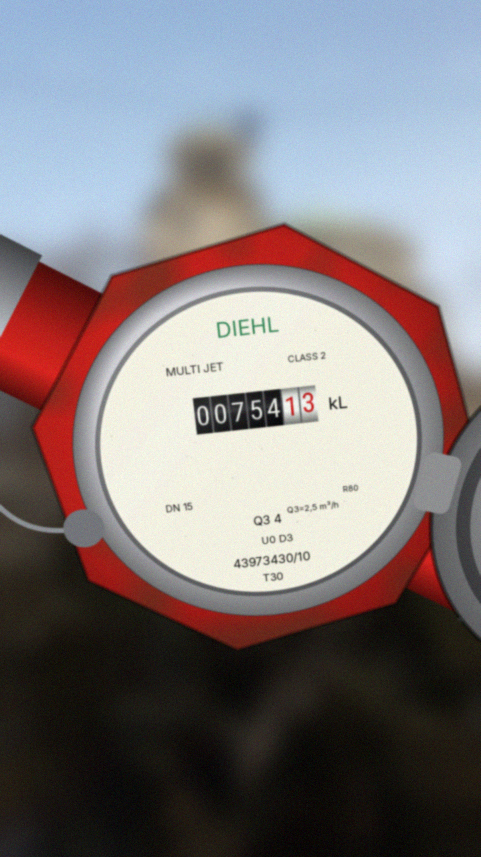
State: 754.13 kL
